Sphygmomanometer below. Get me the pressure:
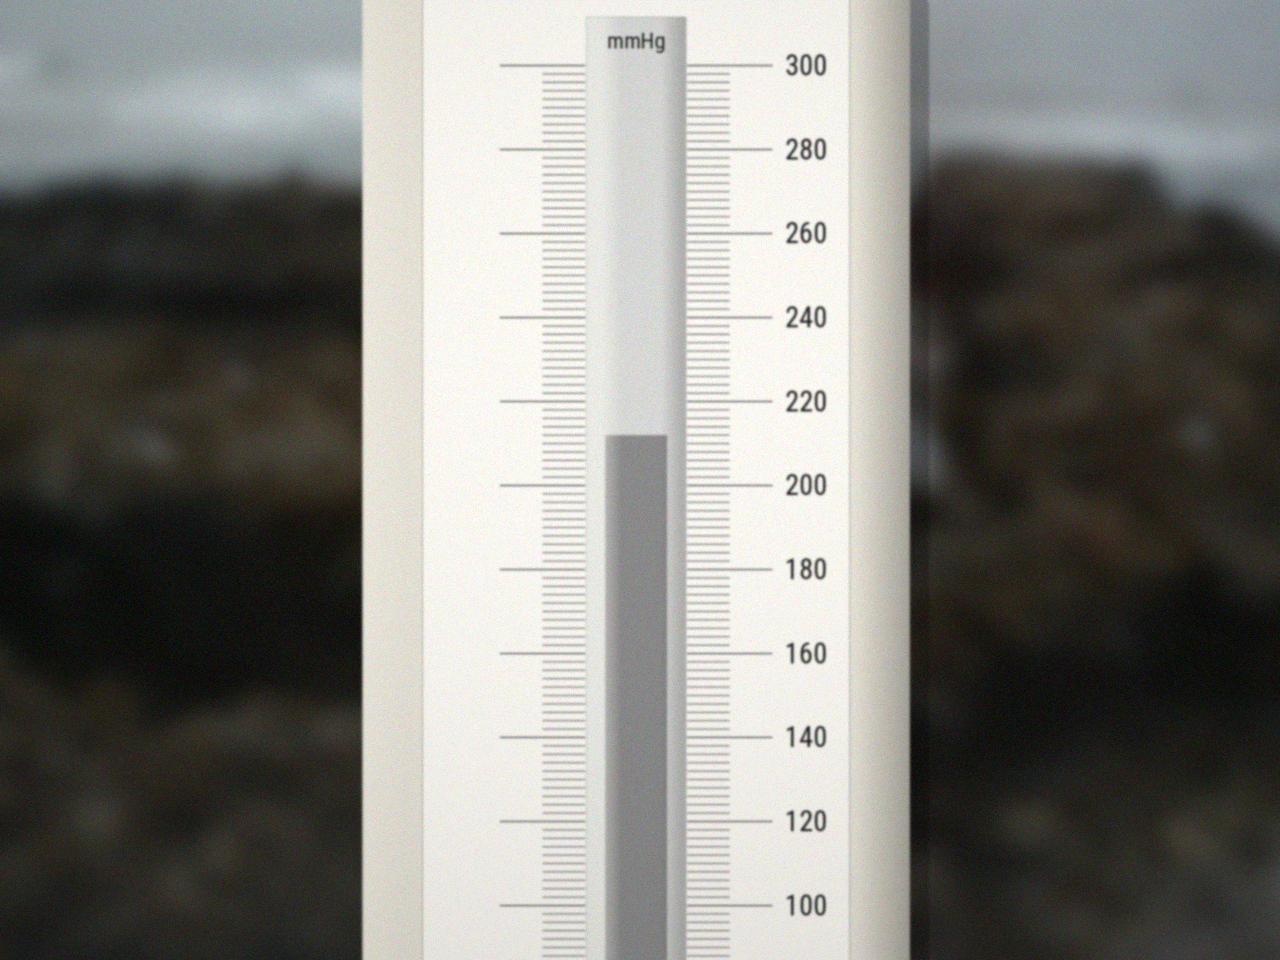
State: 212 mmHg
